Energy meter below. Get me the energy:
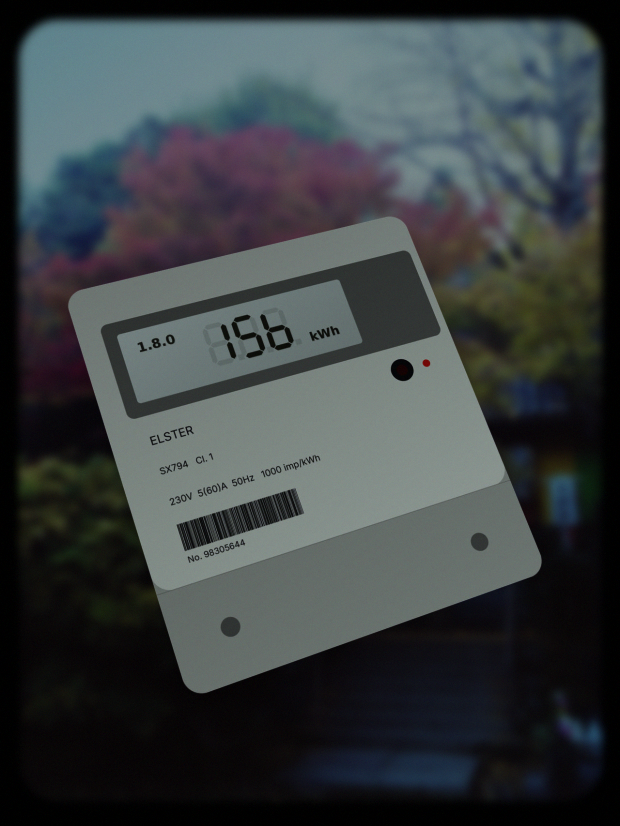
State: 156 kWh
